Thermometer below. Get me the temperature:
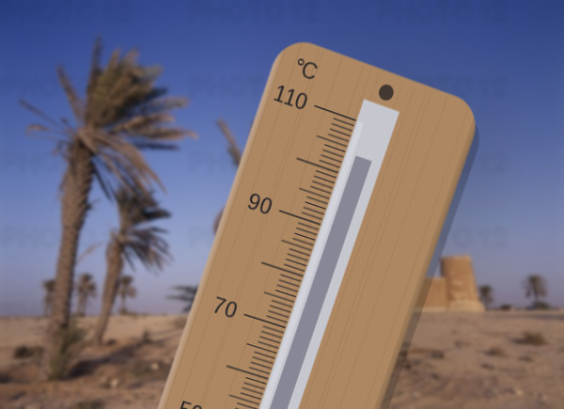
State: 104 °C
